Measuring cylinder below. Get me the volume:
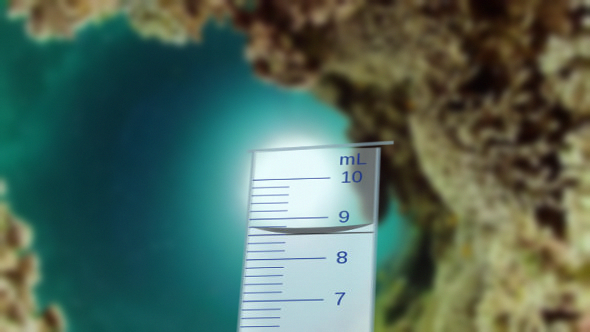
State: 8.6 mL
